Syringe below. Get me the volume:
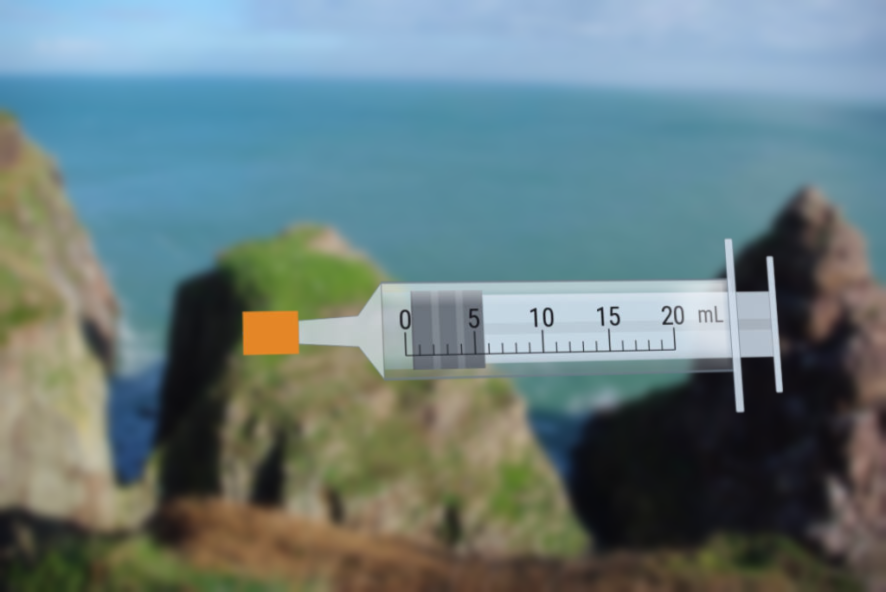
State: 0.5 mL
